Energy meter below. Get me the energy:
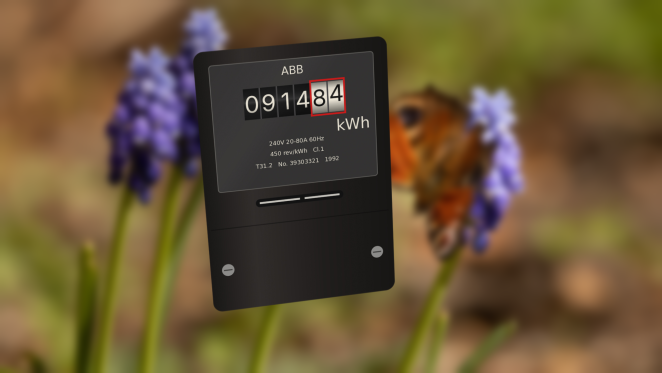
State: 914.84 kWh
